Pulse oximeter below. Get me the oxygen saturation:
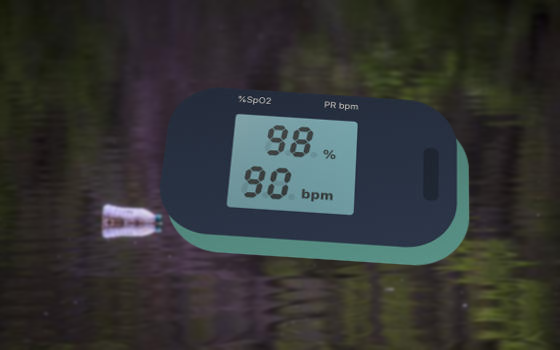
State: 98 %
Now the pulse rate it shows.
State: 90 bpm
